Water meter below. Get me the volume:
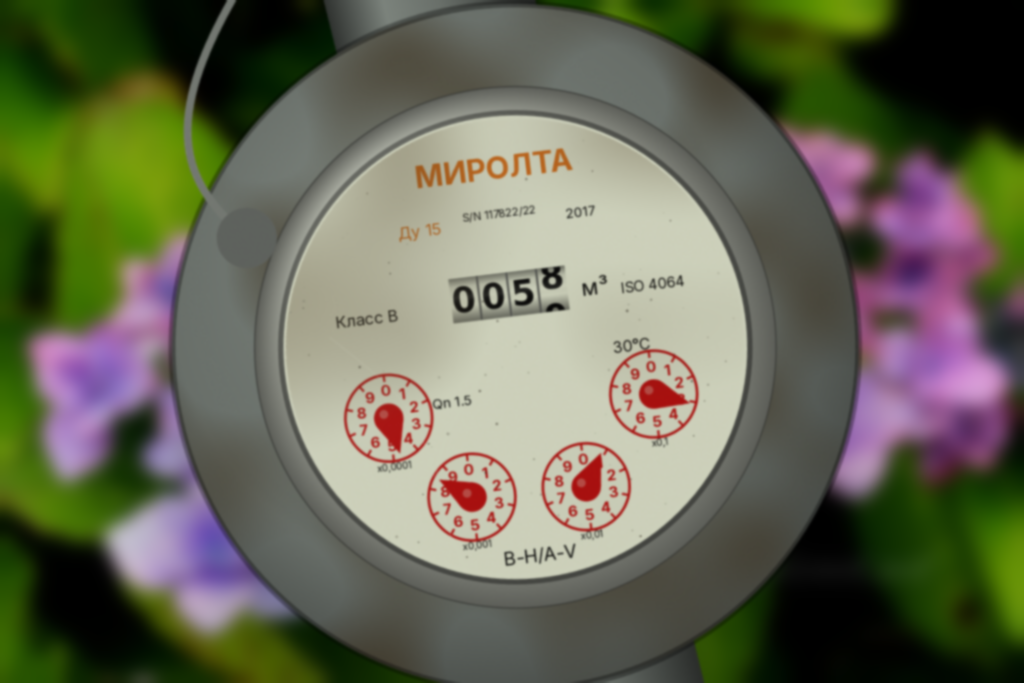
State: 58.3084 m³
